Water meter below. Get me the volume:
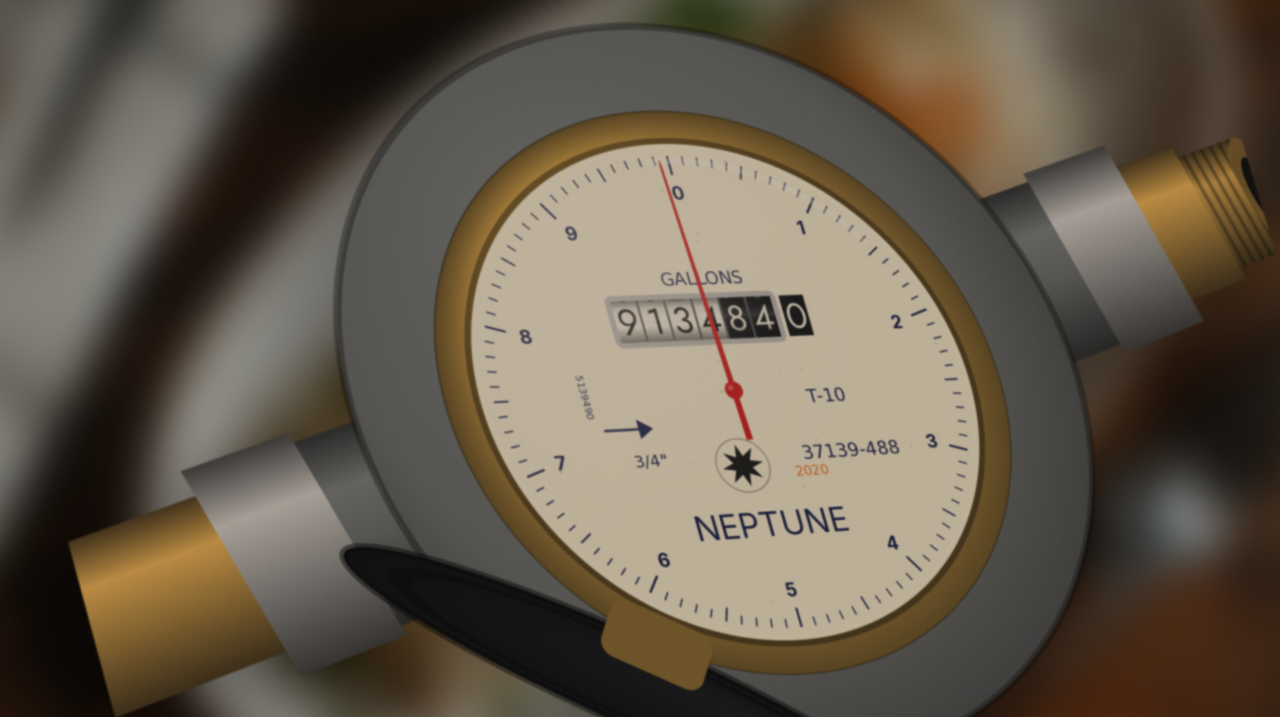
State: 9134839.9 gal
